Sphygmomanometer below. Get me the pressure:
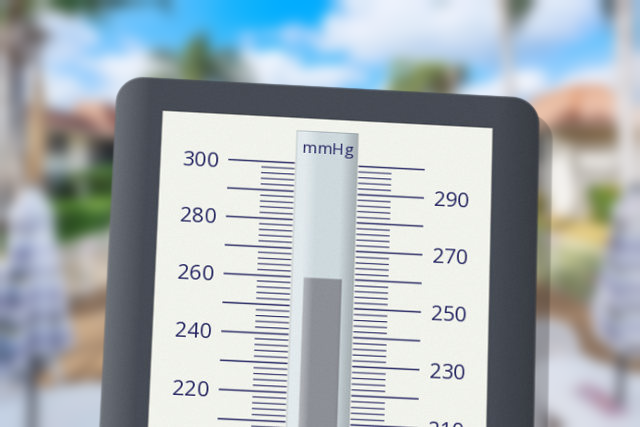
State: 260 mmHg
